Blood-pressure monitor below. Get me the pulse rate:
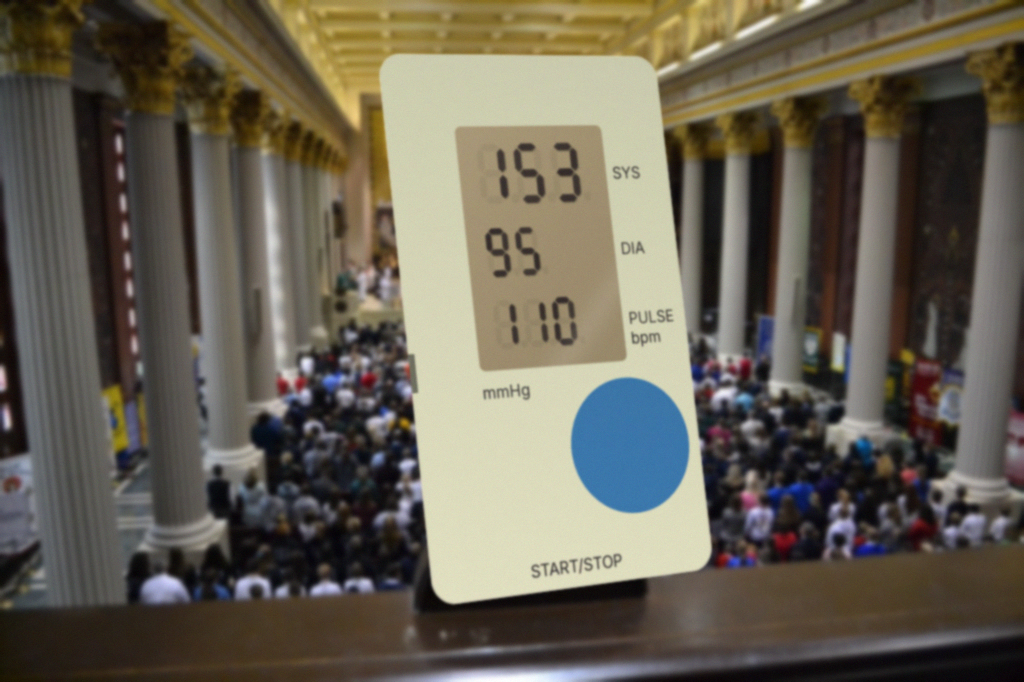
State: 110 bpm
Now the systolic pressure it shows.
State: 153 mmHg
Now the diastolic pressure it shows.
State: 95 mmHg
